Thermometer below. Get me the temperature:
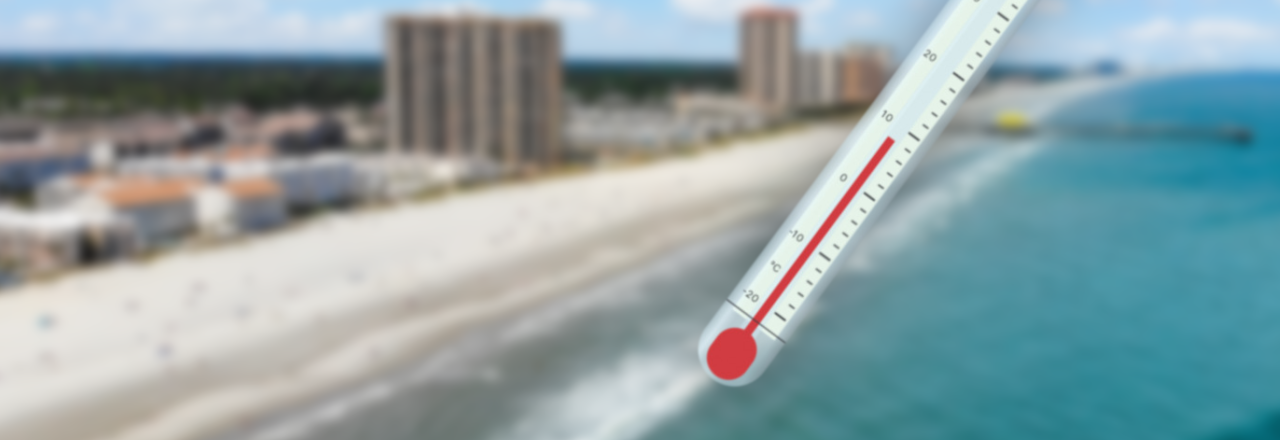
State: 8 °C
